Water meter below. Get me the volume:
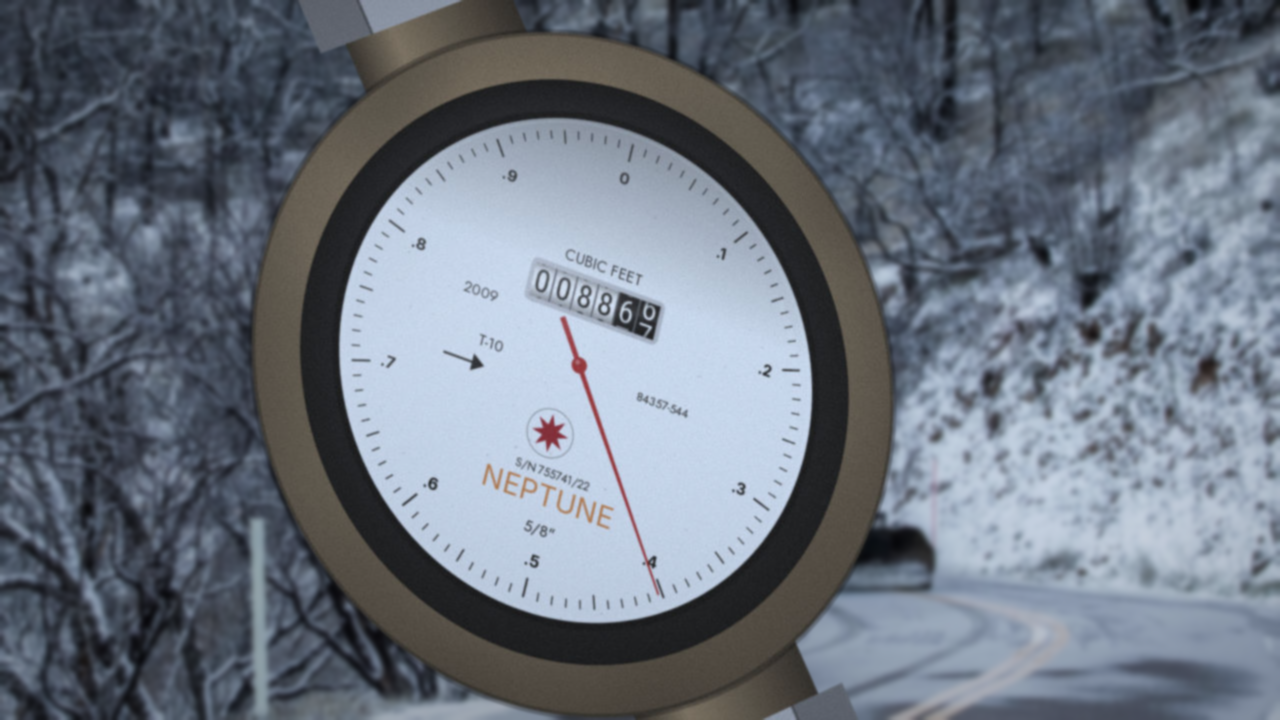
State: 8866.40 ft³
